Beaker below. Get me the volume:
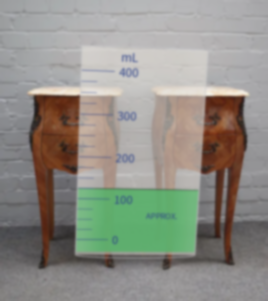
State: 125 mL
